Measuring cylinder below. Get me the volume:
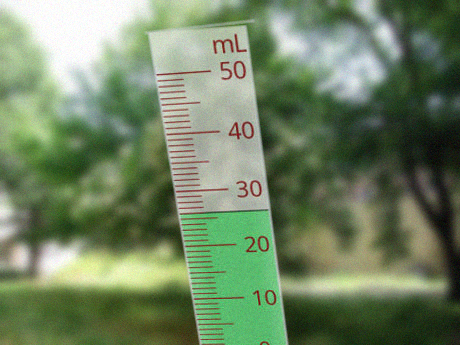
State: 26 mL
